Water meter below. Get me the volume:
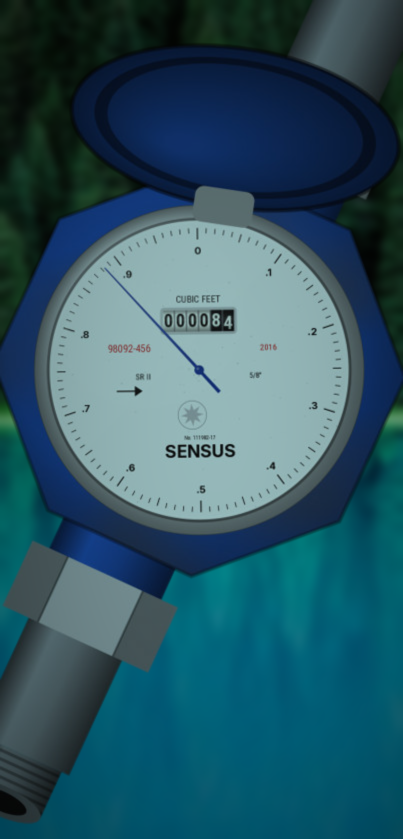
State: 83.88 ft³
